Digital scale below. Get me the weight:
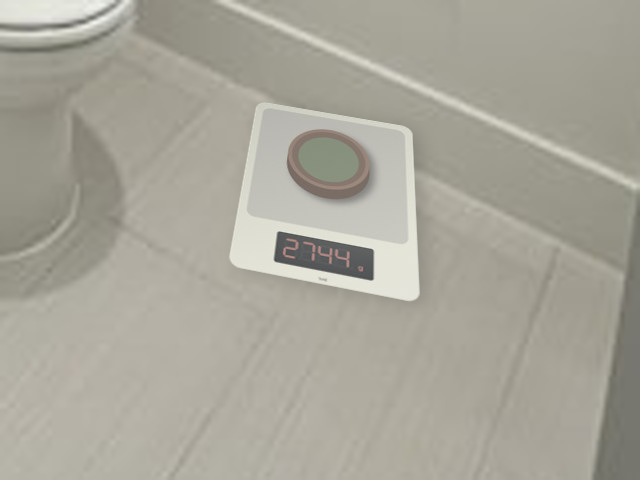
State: 2744 g
